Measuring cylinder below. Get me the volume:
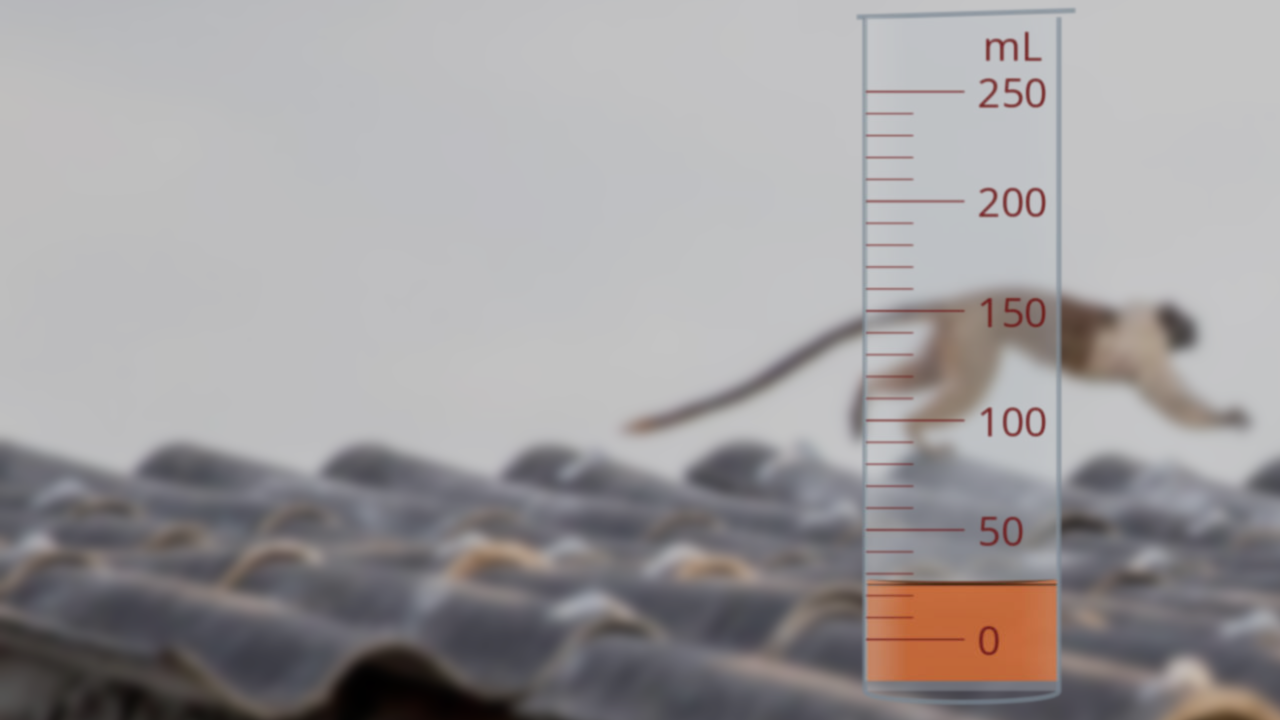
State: 25 mL
